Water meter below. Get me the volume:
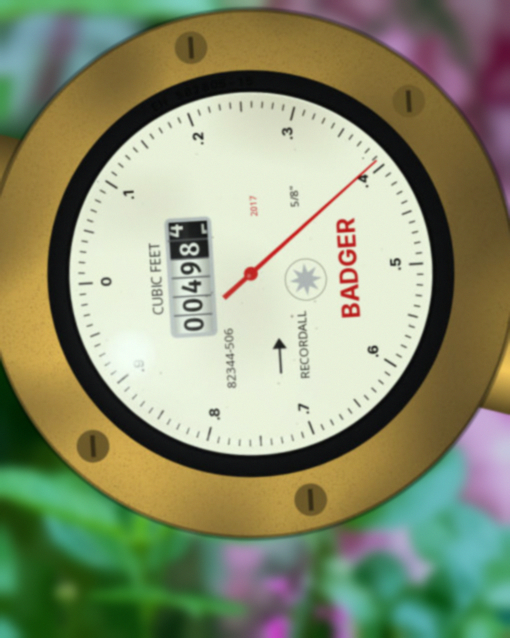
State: 4984.39 ft³
